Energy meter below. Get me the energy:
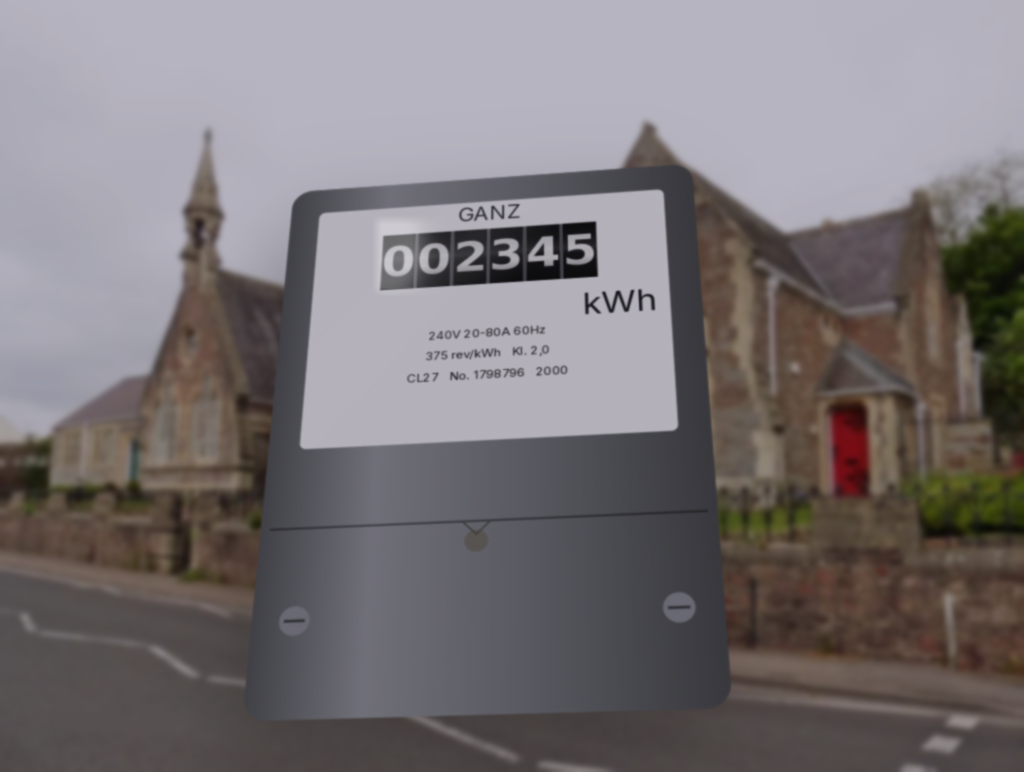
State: 2345 kWh
